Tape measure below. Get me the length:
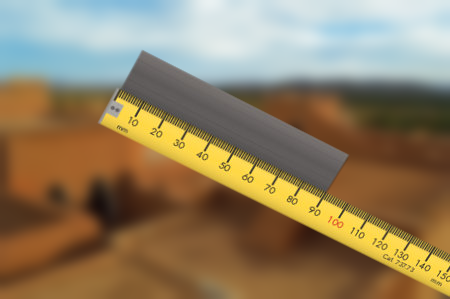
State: 90 mm
